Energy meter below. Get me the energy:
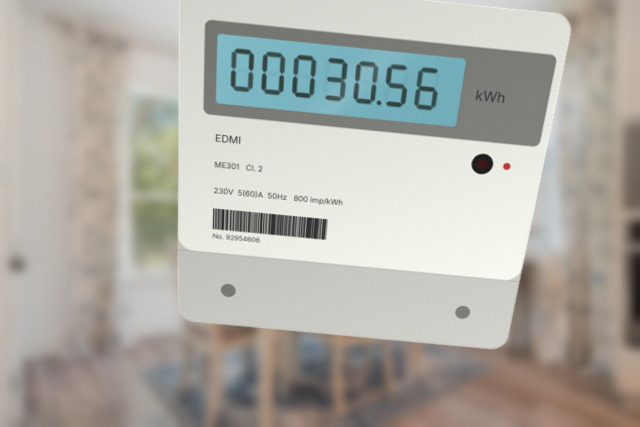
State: 30.56 kWh
